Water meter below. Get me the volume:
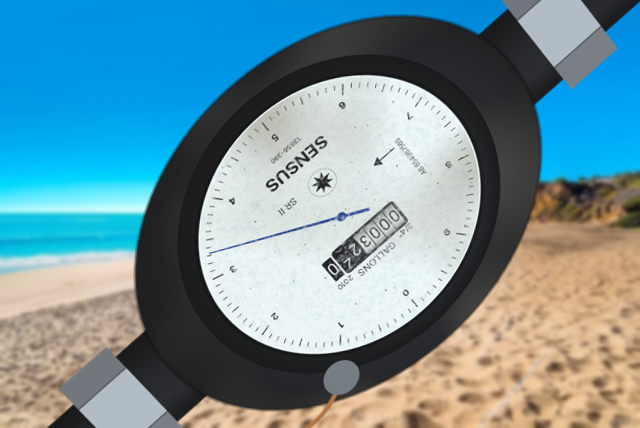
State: 3223.3 gal
